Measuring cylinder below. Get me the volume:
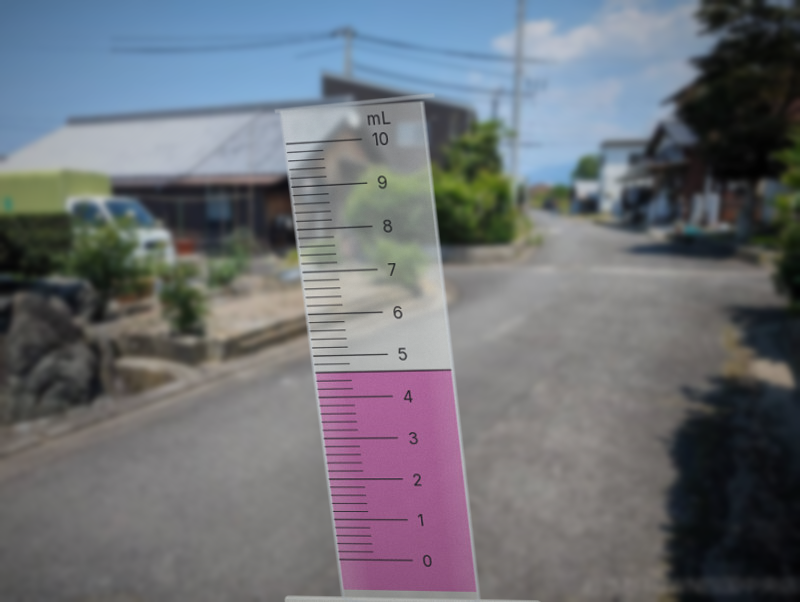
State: 4.6 mL
